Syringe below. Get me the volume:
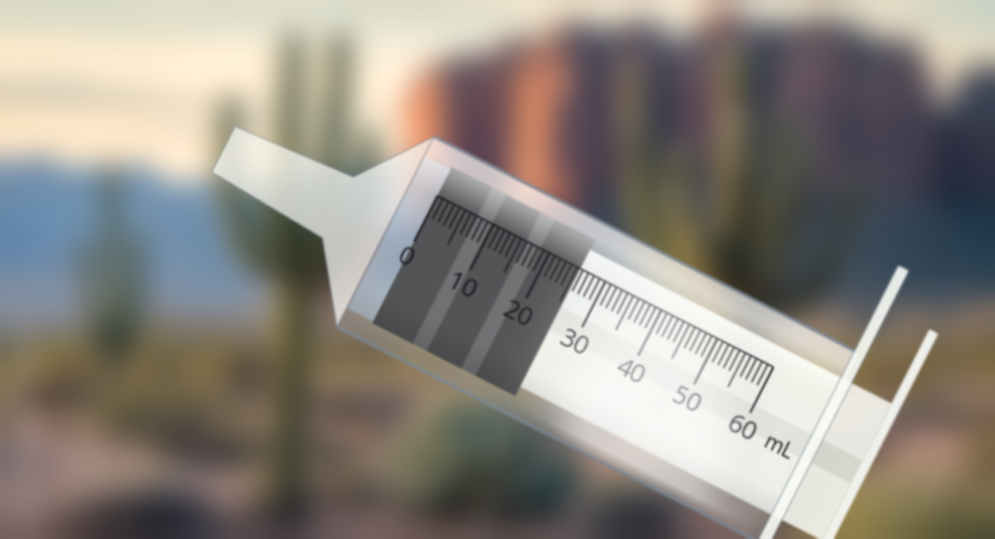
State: 0 mL
